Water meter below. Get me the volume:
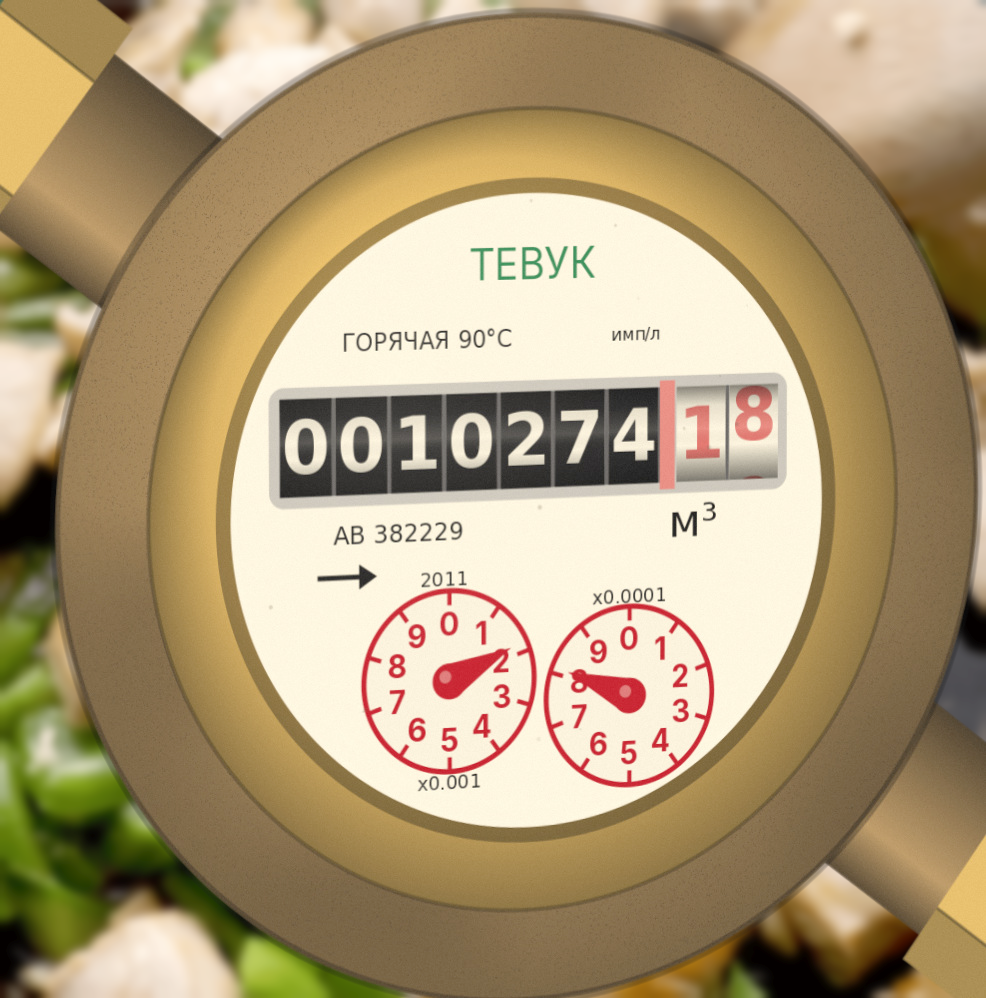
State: 10274.1818 m³
